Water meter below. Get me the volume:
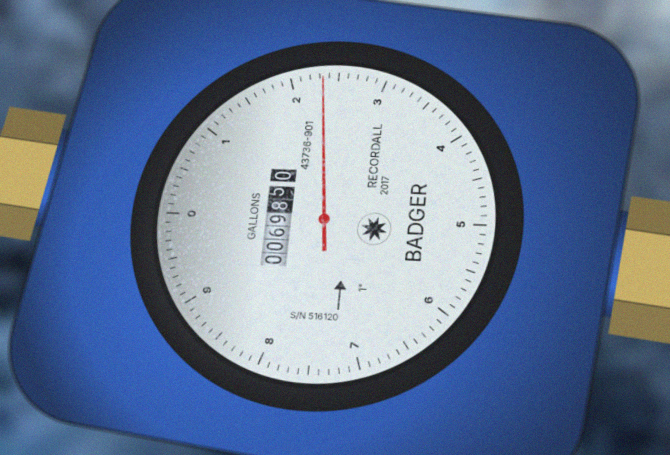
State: 69852.3 gal
